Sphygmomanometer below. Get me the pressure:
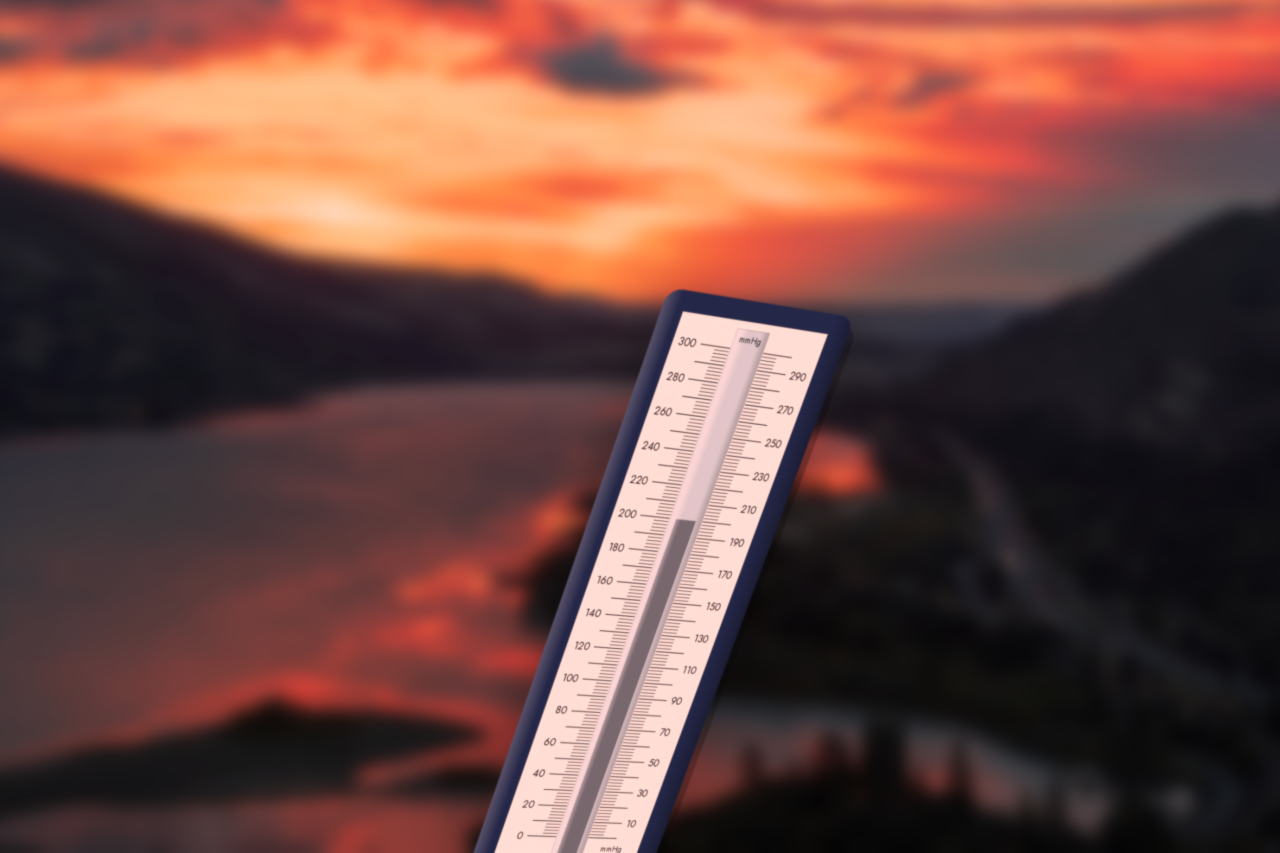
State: 200 mmHg
